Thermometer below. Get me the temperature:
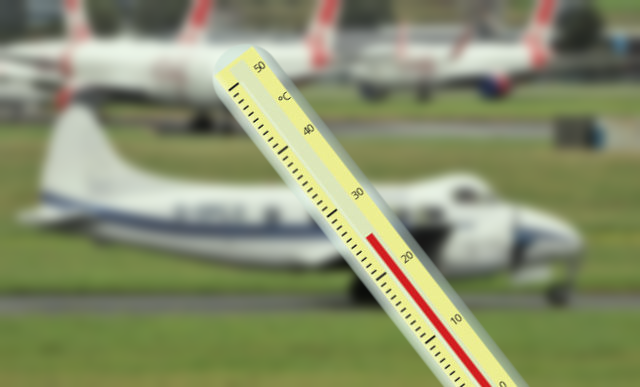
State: 25 °C
